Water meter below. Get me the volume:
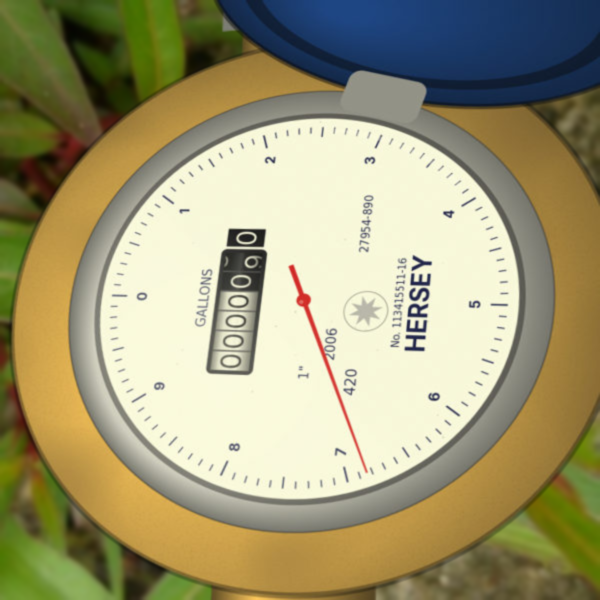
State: 86.8 gal
